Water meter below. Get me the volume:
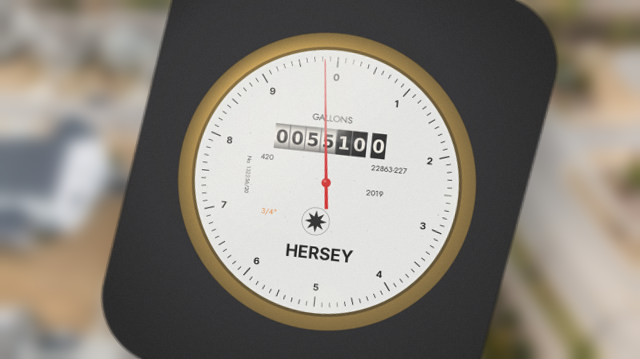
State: 55099.8 gal
